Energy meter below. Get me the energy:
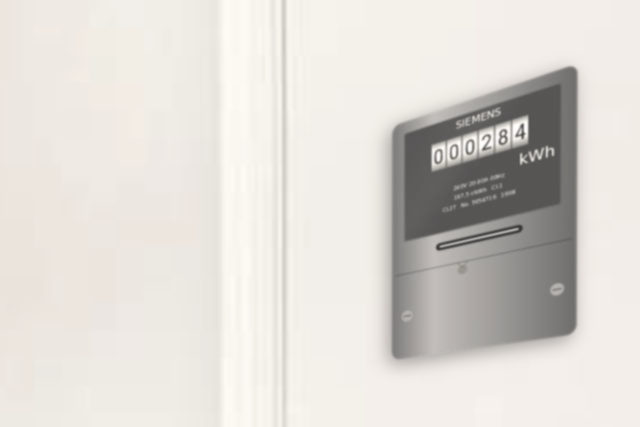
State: 284 kWh
